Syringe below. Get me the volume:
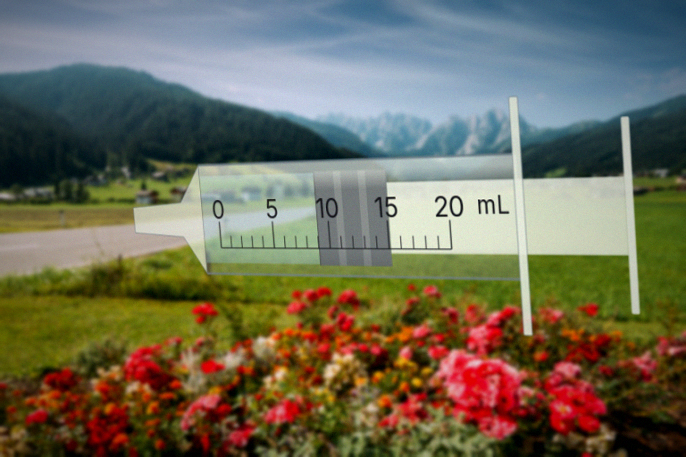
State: 9 mL
